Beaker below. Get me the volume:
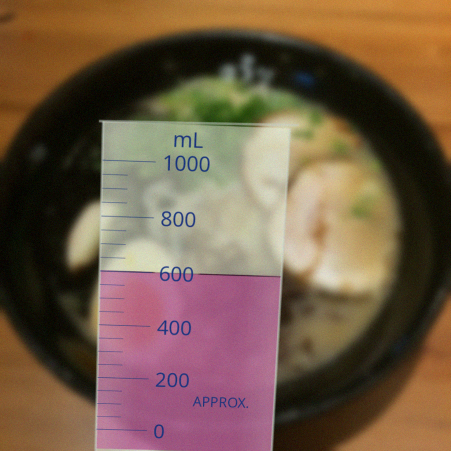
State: 600 mL
